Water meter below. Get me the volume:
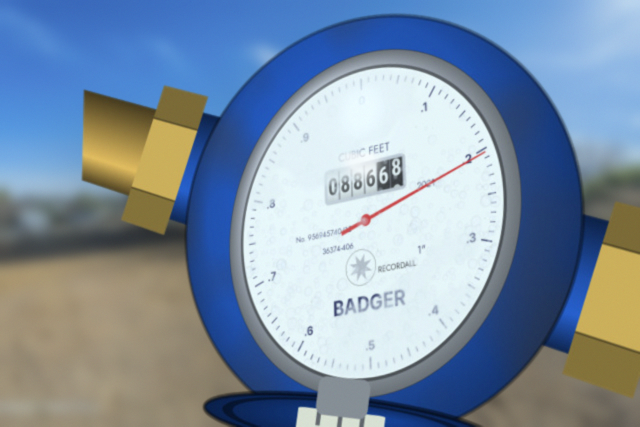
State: 88668.20 ft³
